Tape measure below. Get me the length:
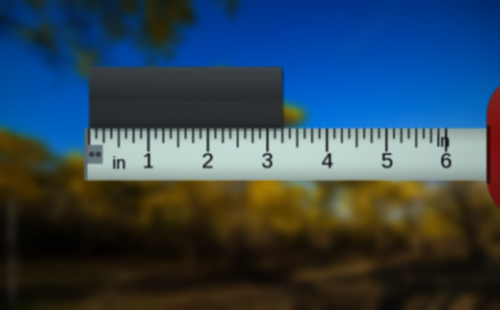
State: 3.25 in
